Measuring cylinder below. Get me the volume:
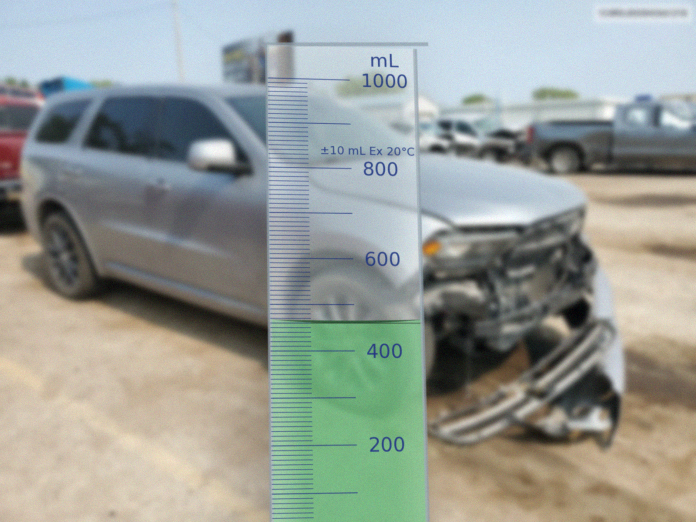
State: 460 mL
